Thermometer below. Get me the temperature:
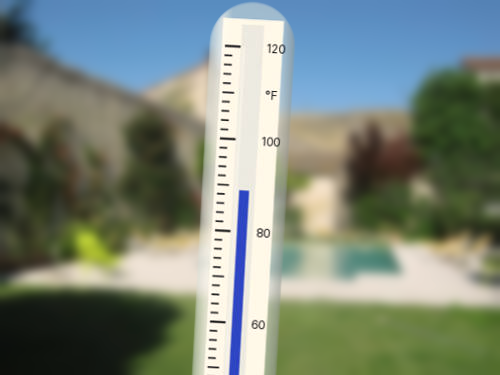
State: 89 °F
